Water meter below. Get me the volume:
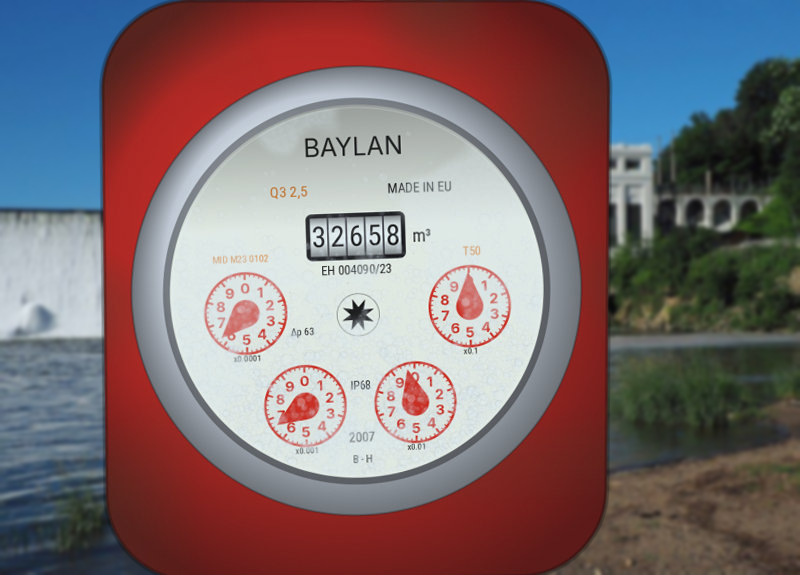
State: 32657.9966 m³
